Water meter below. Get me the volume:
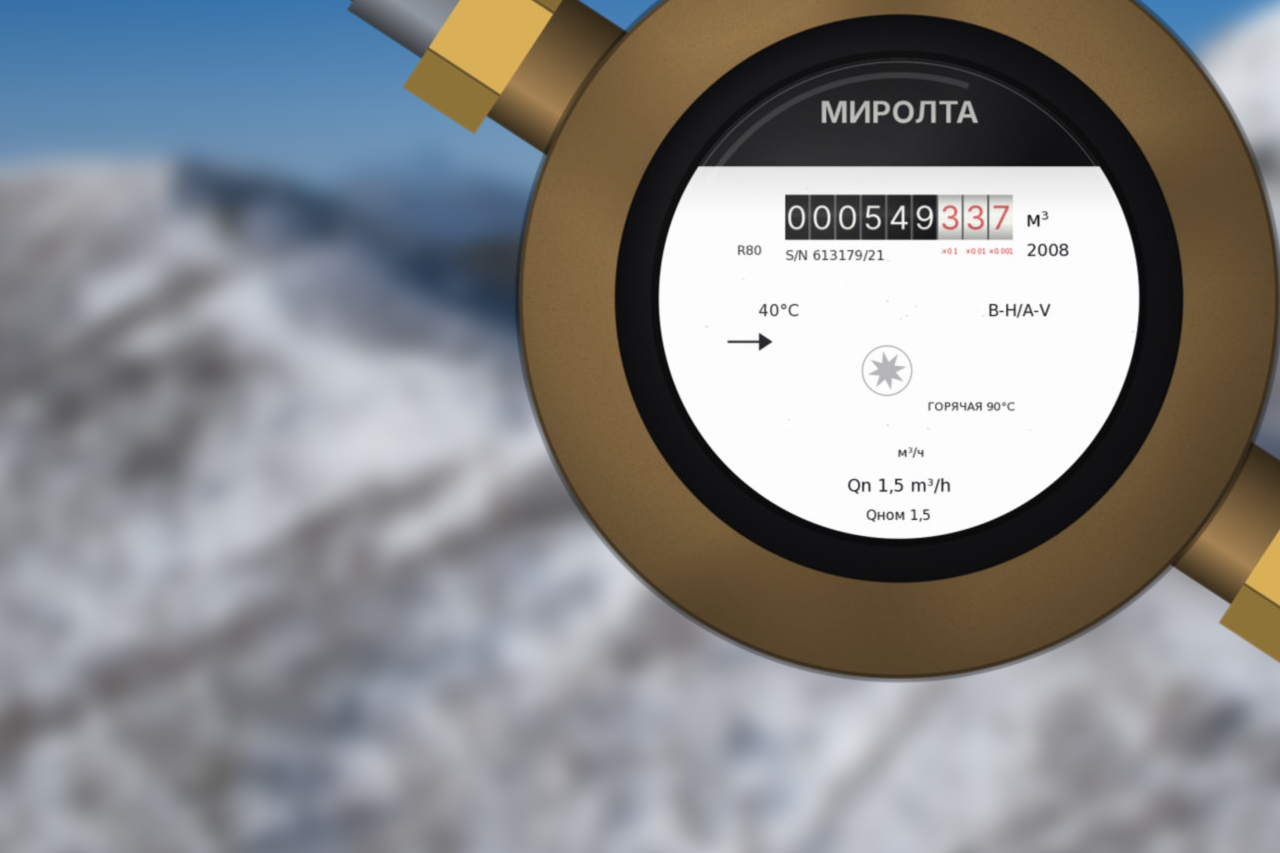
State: 549.337 m³
